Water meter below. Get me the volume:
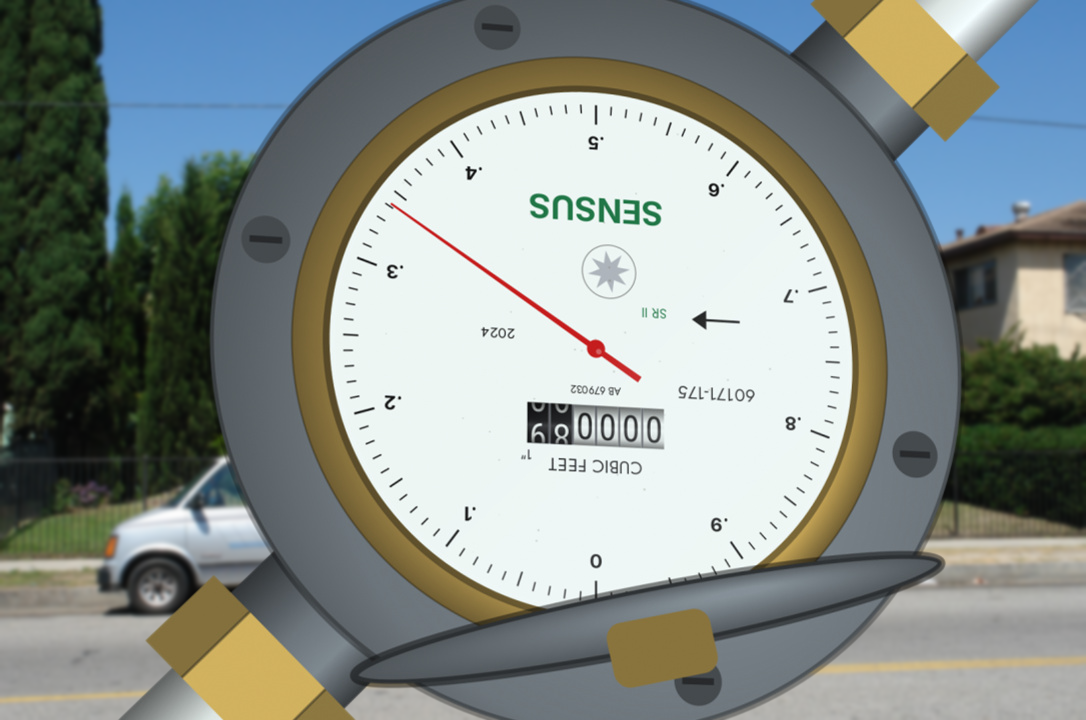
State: 89.34 ft³
